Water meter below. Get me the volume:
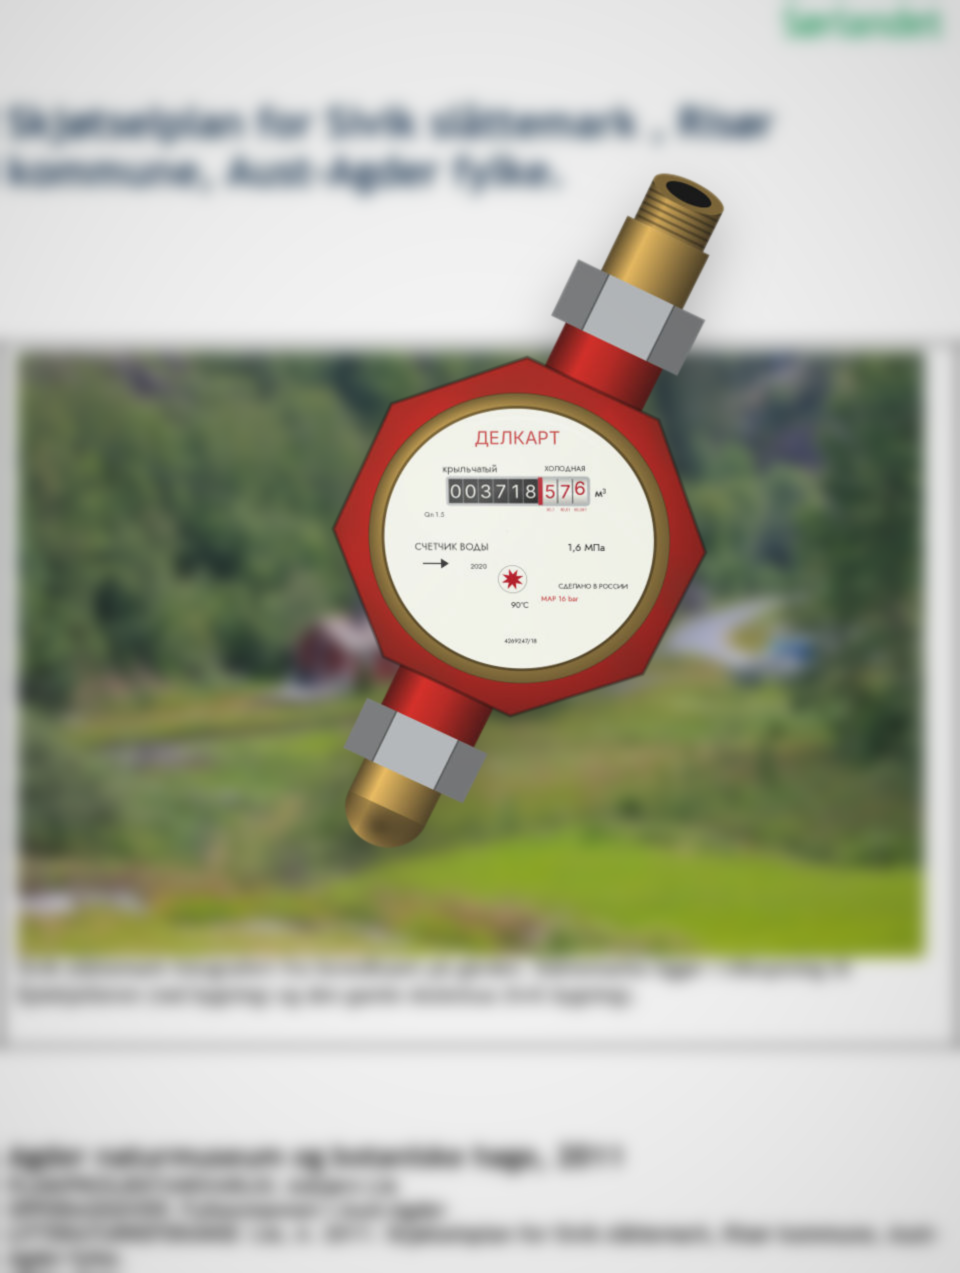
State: 3718.576 m³
